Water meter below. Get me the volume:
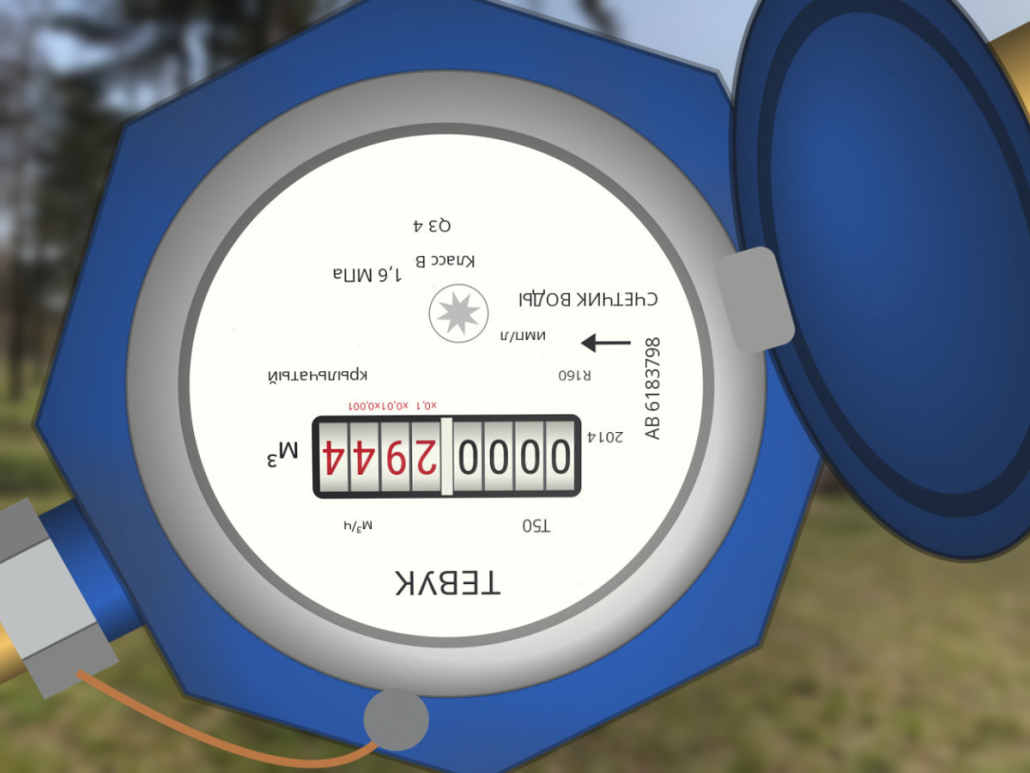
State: 0.2944 m³
